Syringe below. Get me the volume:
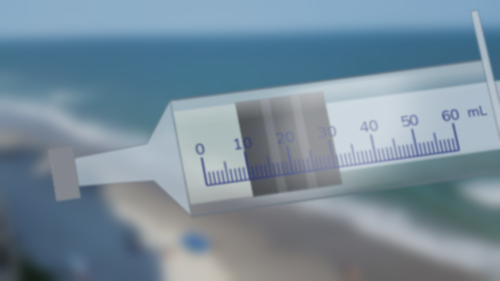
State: 10 mL
